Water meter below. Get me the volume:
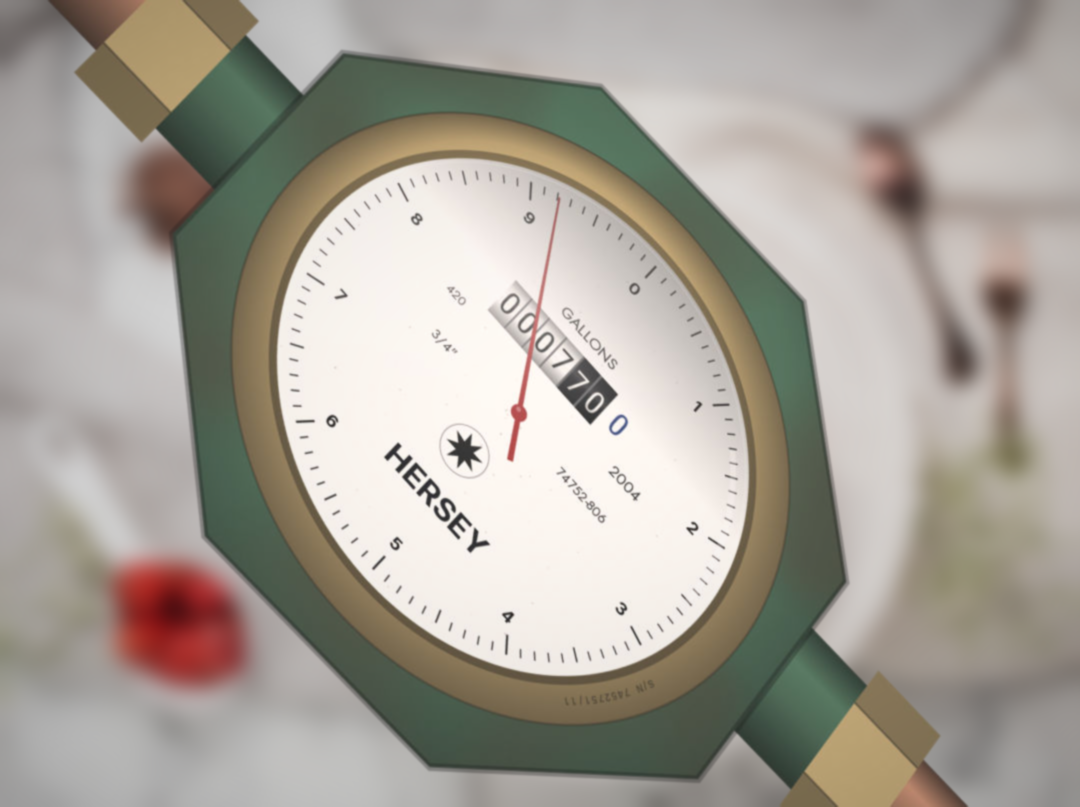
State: 7699.2 gal
